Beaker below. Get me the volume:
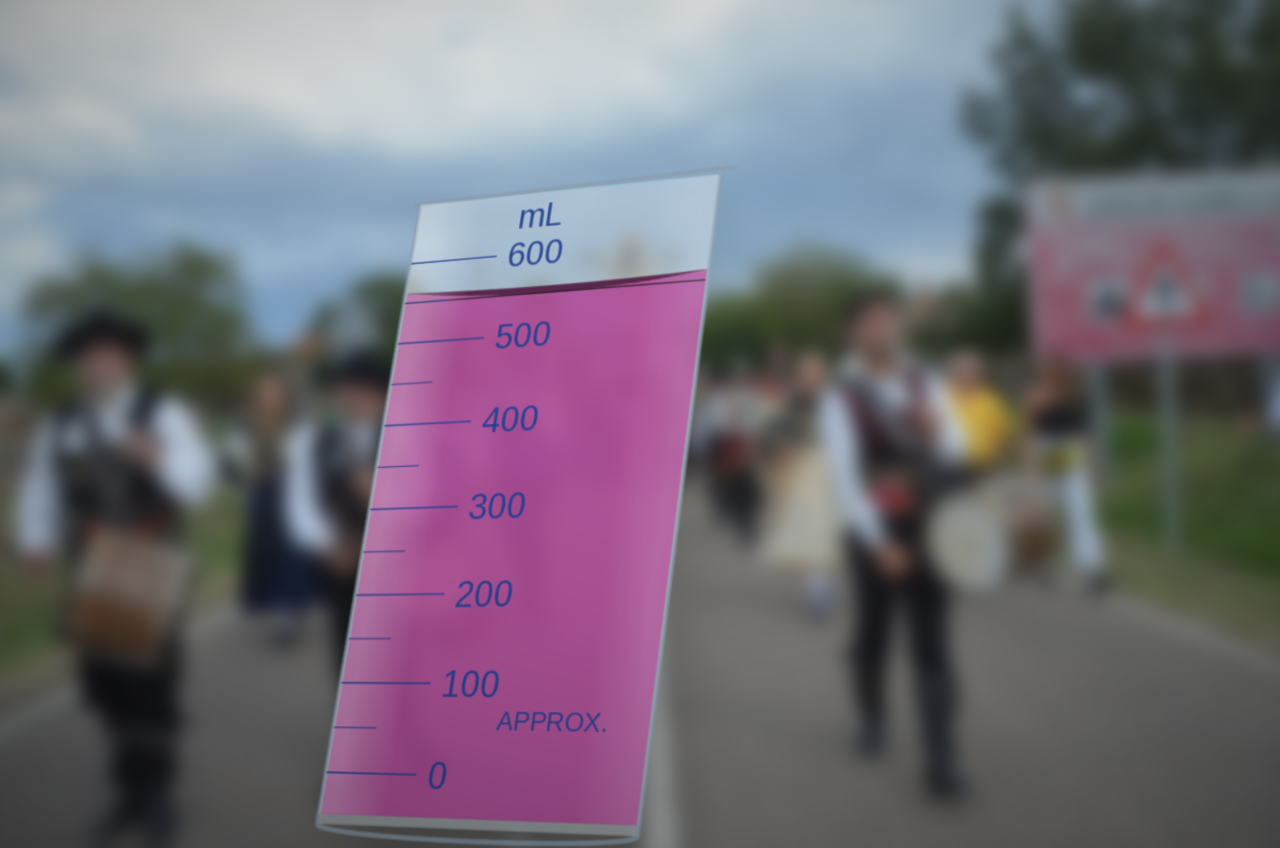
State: 550 mL
